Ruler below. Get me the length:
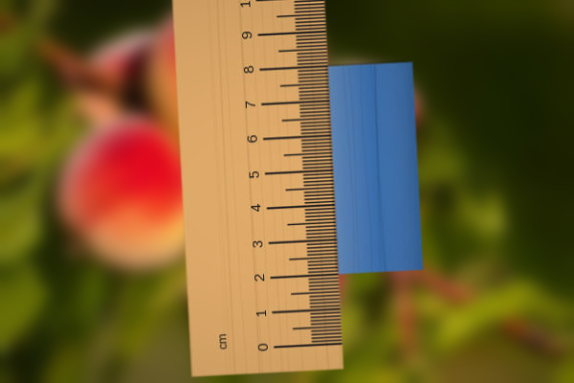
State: 6 cm
